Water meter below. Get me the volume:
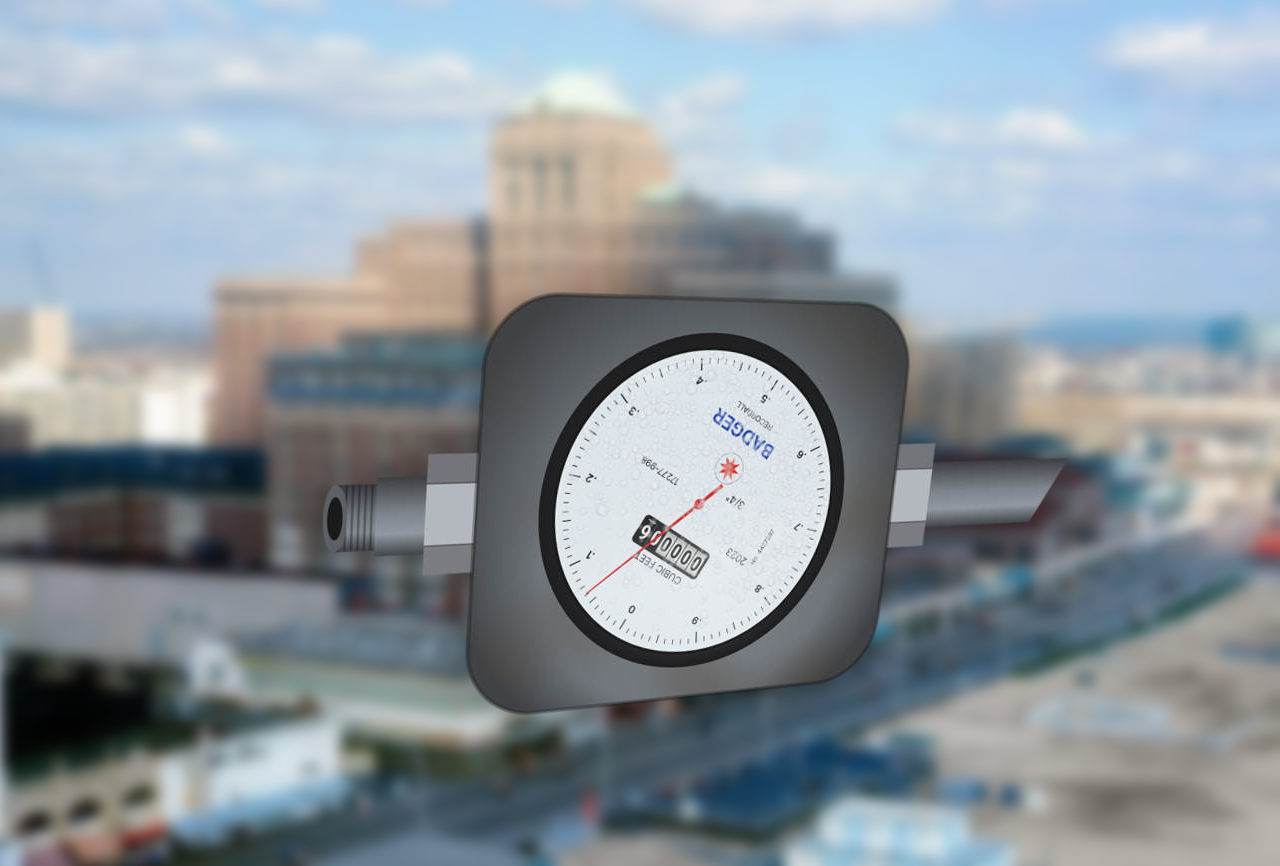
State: 6.06 ft³
